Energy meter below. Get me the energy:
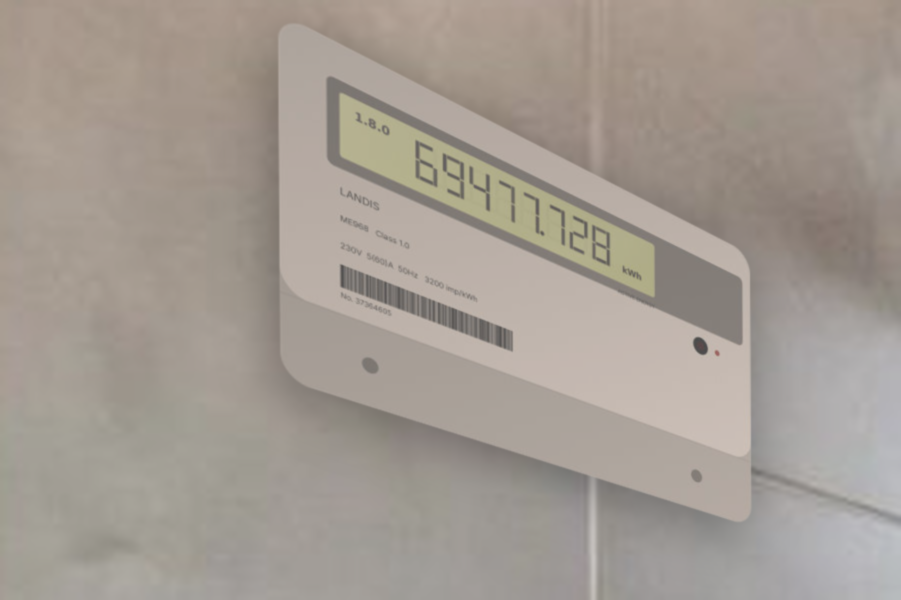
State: 69477.728 kWh
